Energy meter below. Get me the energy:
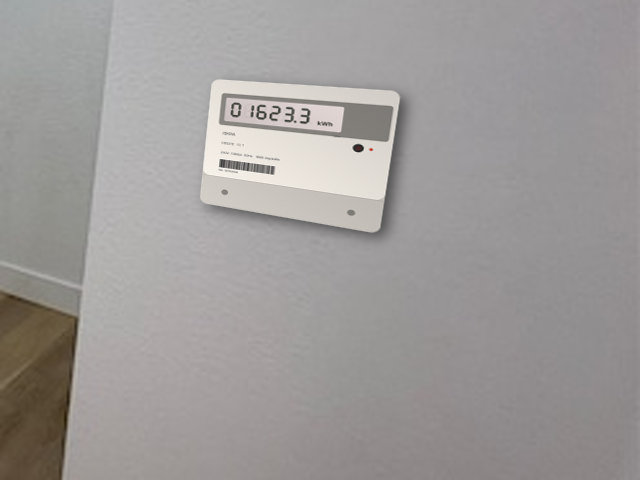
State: 1623.3 kWh
